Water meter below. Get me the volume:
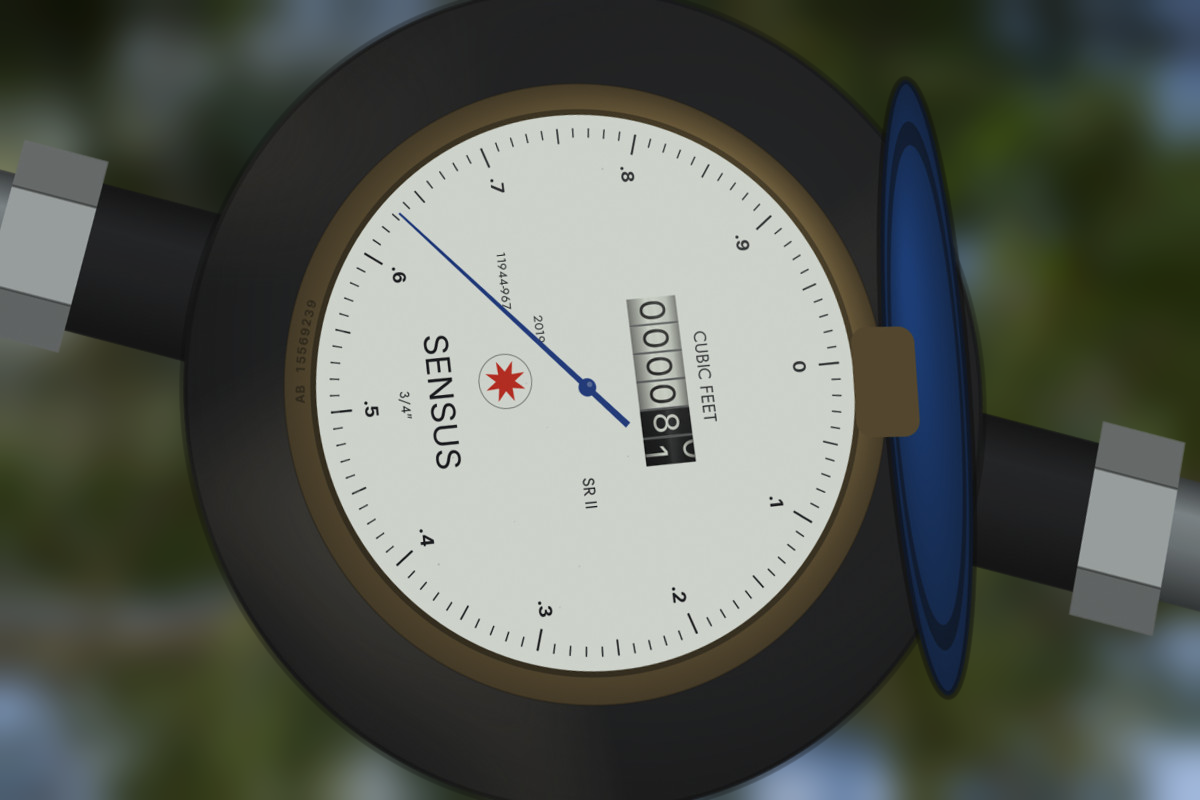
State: 80.63 ft³
